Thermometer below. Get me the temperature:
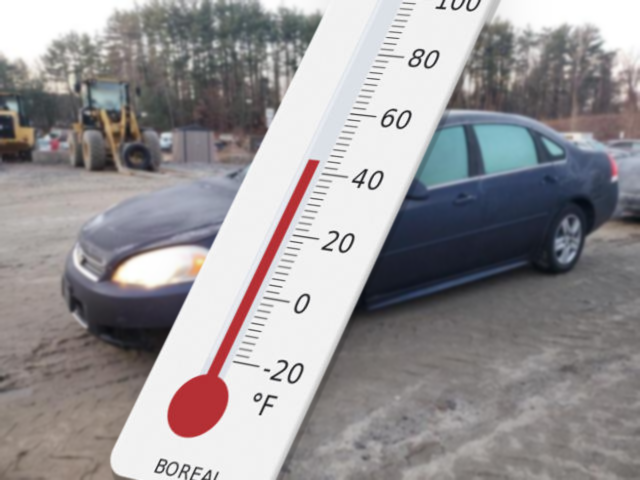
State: 44 °F
